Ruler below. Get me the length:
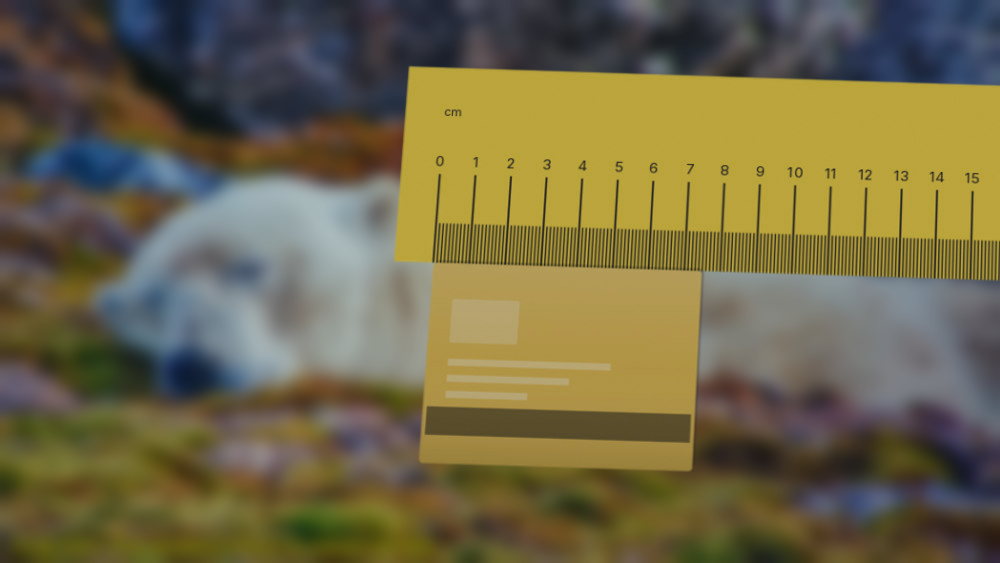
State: 7.5 cm
